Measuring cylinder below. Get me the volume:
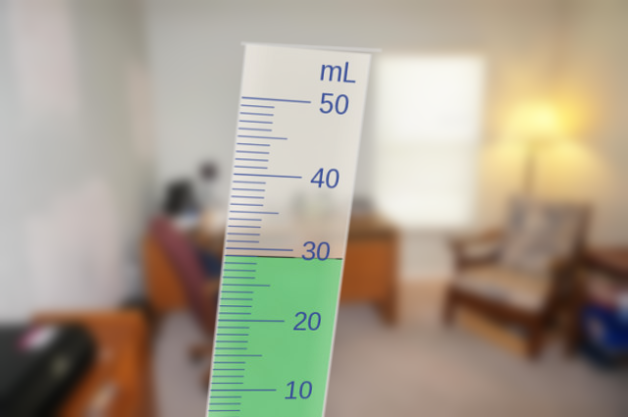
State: 29 mL
